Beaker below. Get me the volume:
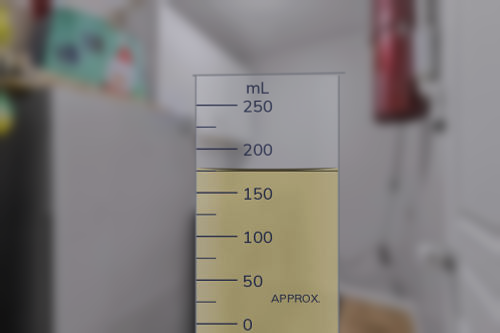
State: 175 mL
